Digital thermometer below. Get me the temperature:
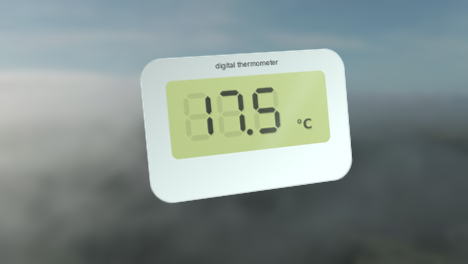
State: 17.5 °C
